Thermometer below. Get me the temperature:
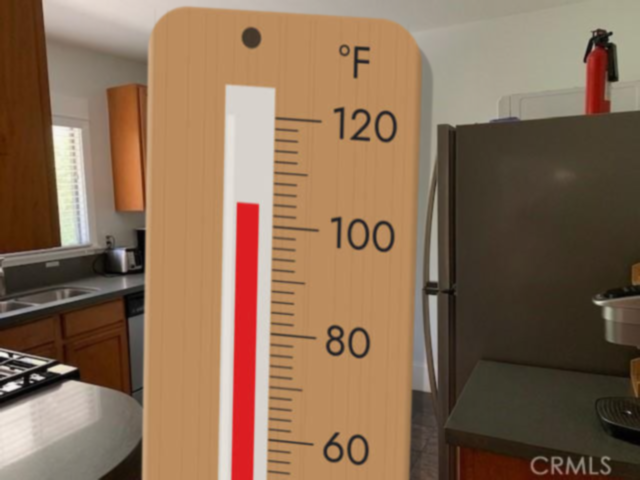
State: 104 °F
